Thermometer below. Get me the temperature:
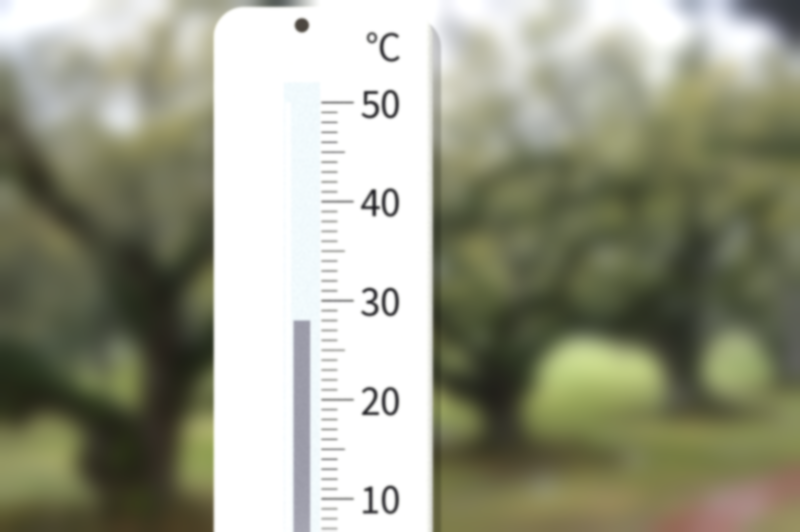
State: 28 °C
